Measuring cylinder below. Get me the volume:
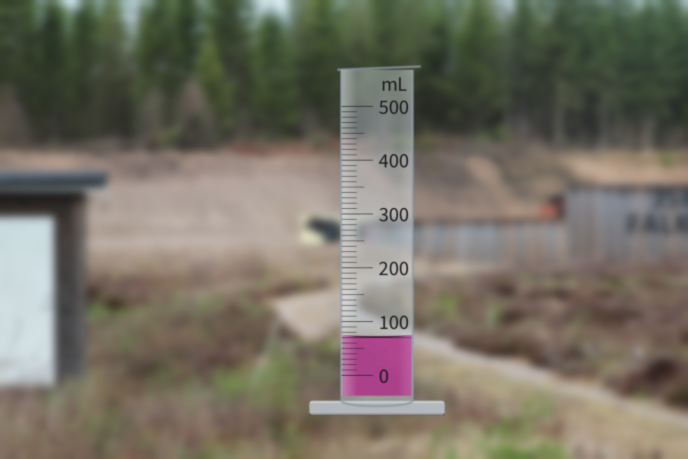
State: 70 mL
